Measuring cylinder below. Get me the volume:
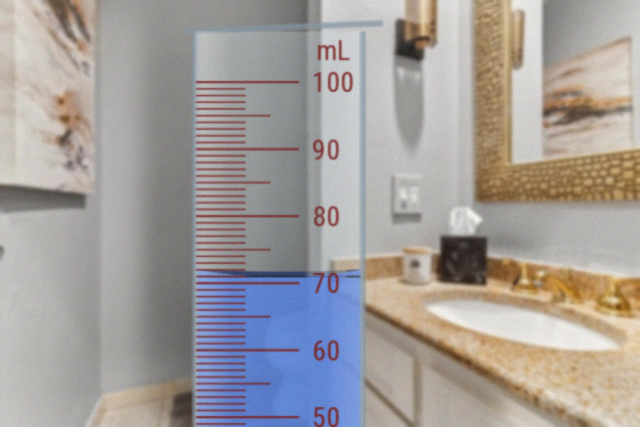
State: 71 mL
